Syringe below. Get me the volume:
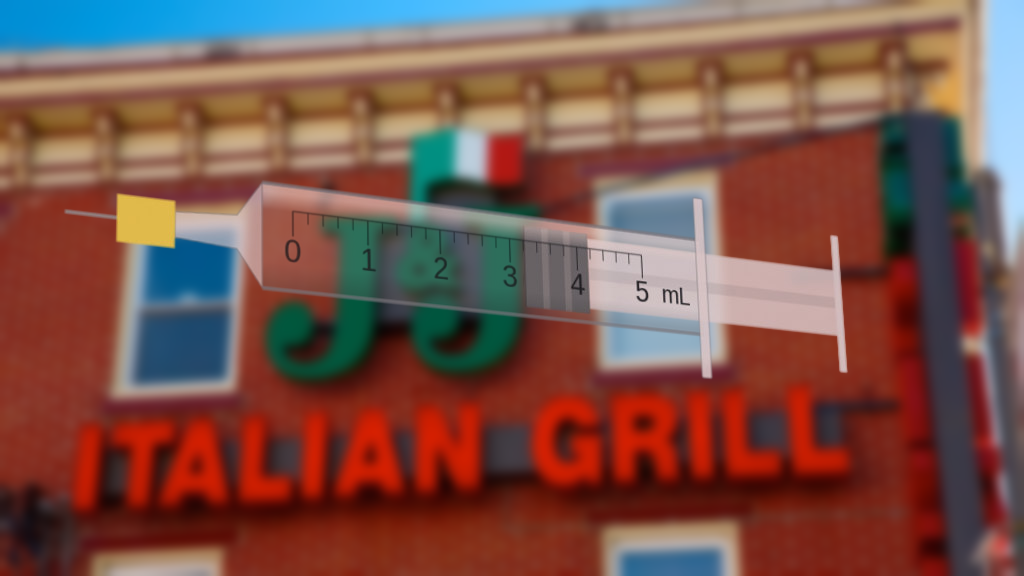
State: 3.2 mL
